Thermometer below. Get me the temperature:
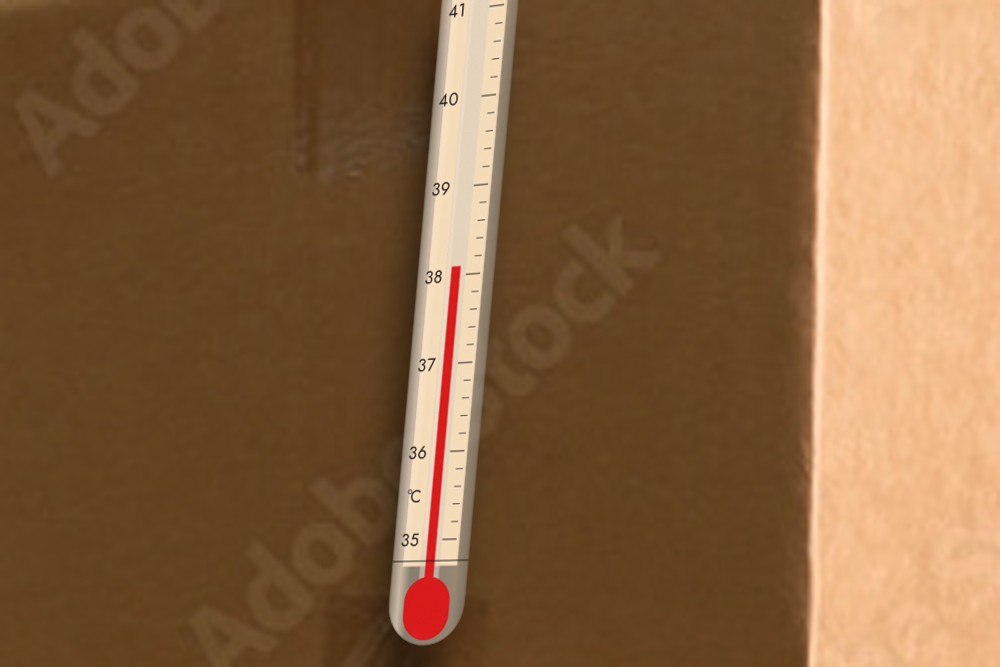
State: 38.1 °C
